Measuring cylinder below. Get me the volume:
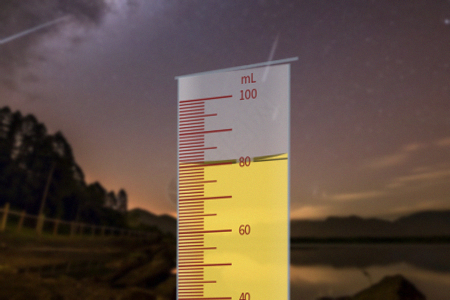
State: 80 mL
